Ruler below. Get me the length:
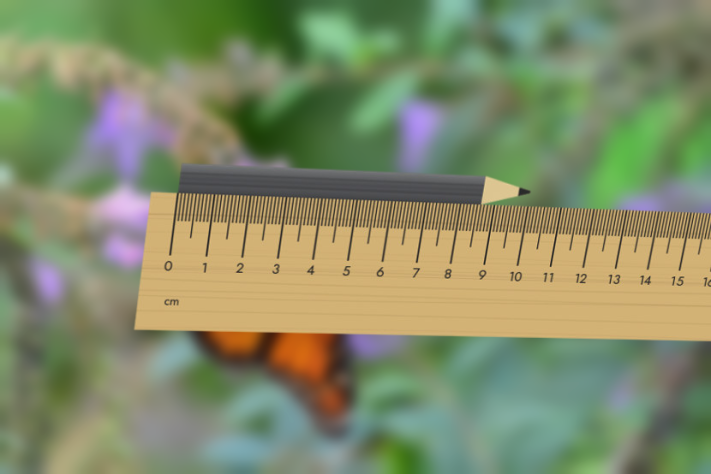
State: 10 cm
